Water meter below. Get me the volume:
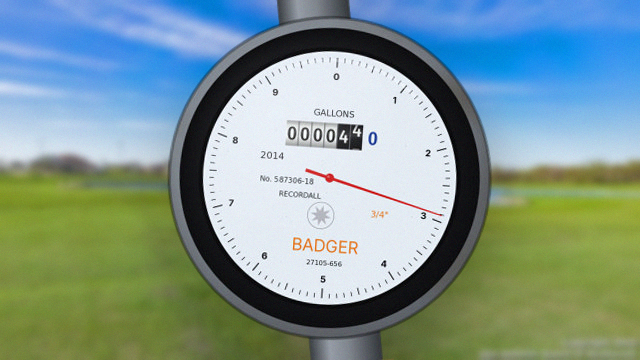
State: 442.9 gal
